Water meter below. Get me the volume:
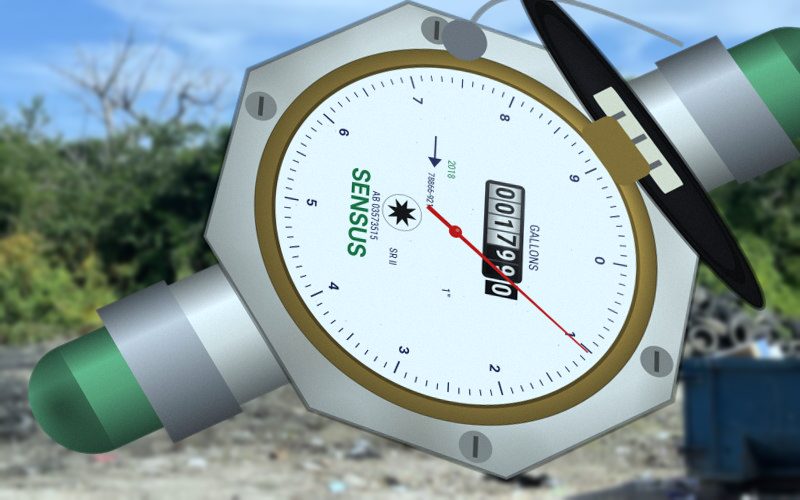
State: 17991.0 gal
